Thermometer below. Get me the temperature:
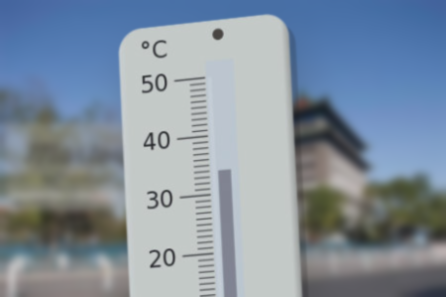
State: 34 °C
